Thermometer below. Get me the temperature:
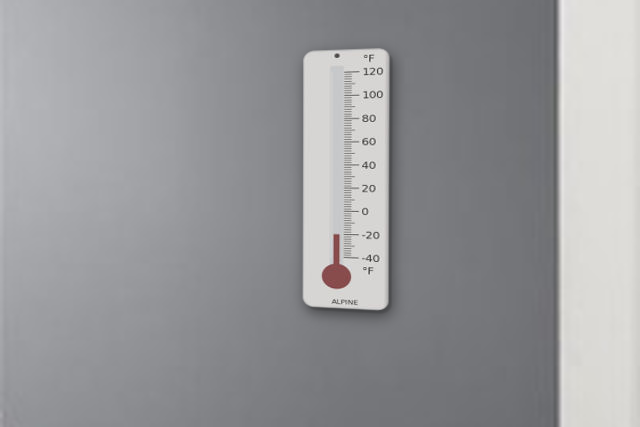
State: -20 °F
